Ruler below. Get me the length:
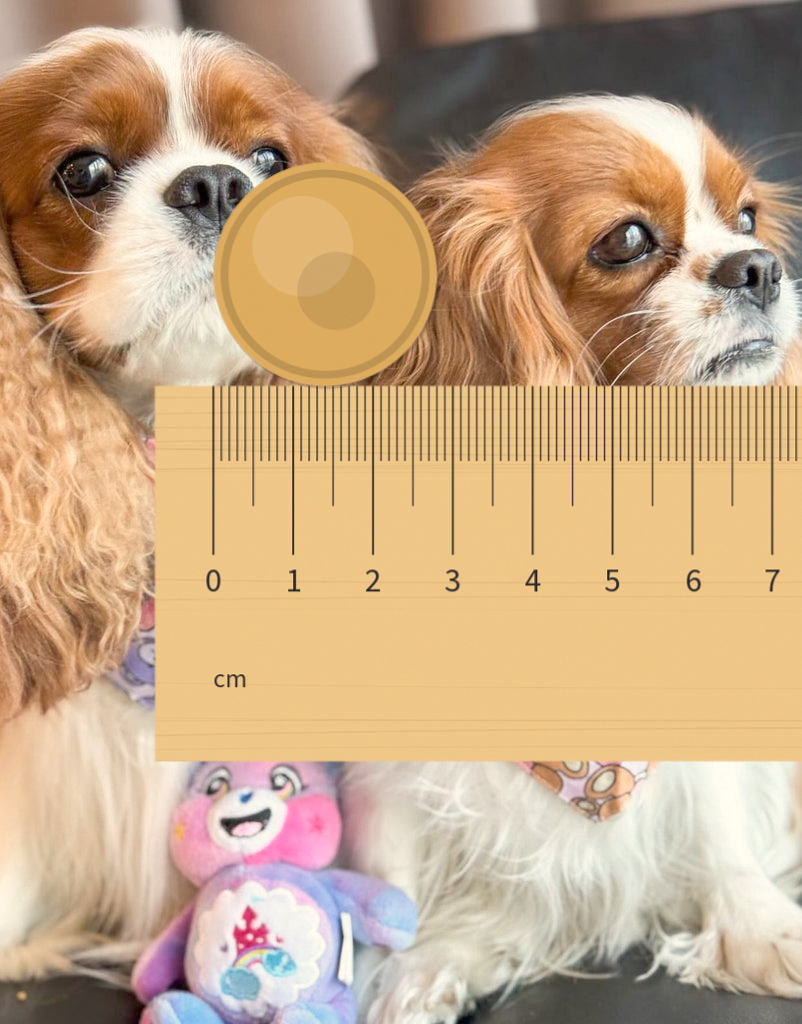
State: 2.8 cm
